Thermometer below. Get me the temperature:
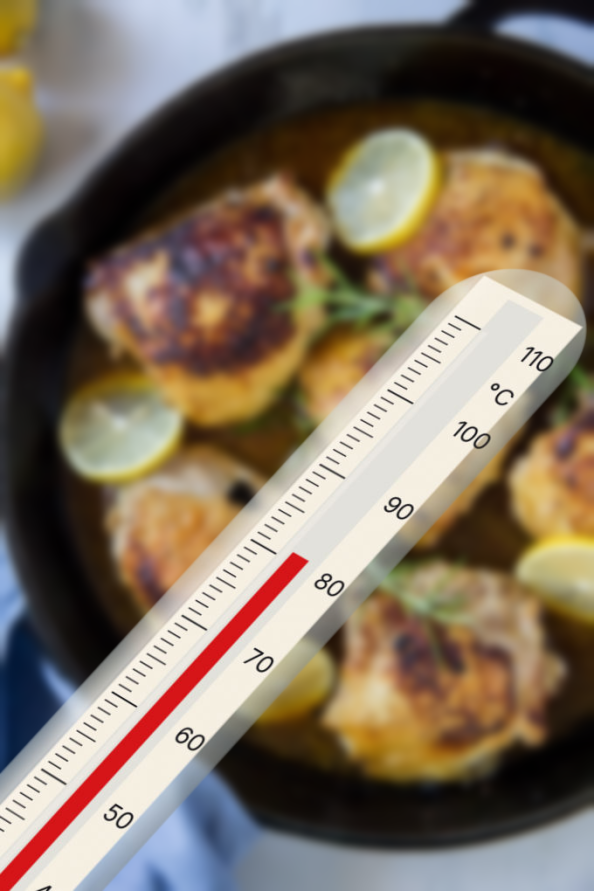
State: 81 °C
